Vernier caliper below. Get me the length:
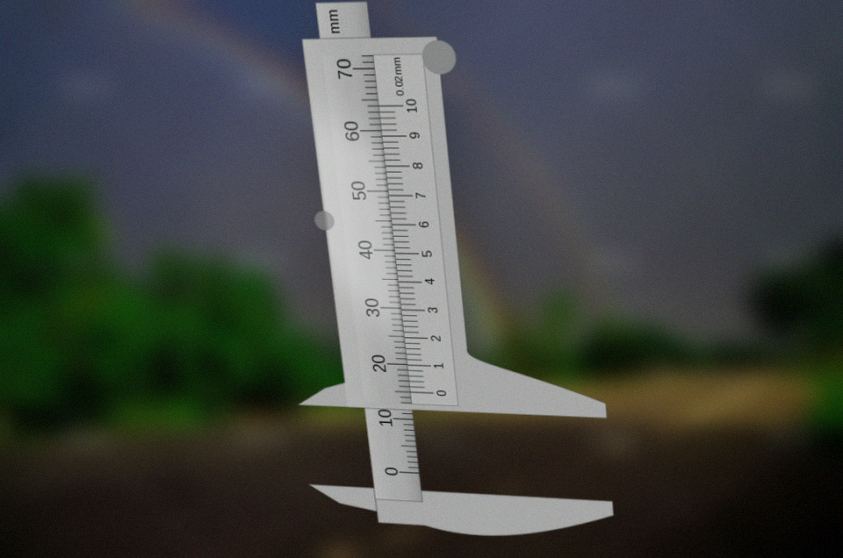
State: 15.0 mm
